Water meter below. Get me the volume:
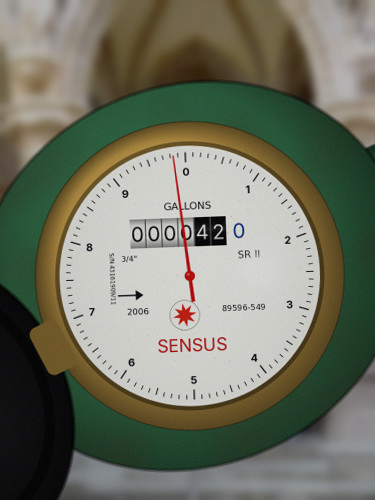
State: 419.8 gal
